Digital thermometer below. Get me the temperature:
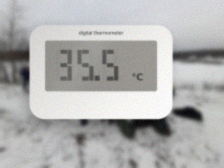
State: 35.5 °C
